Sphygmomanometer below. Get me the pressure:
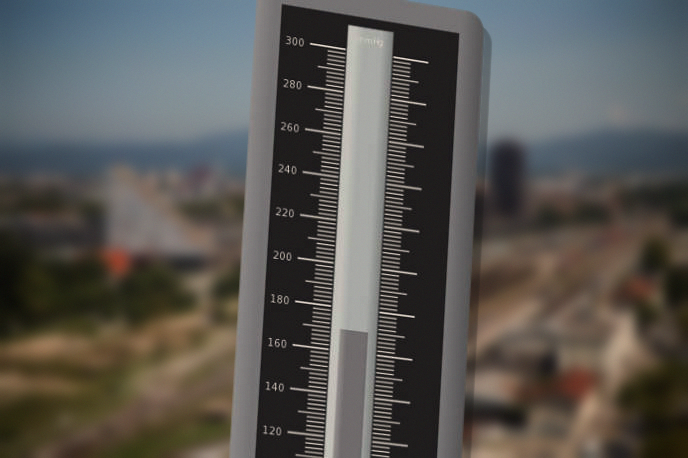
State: 170 mmHg
